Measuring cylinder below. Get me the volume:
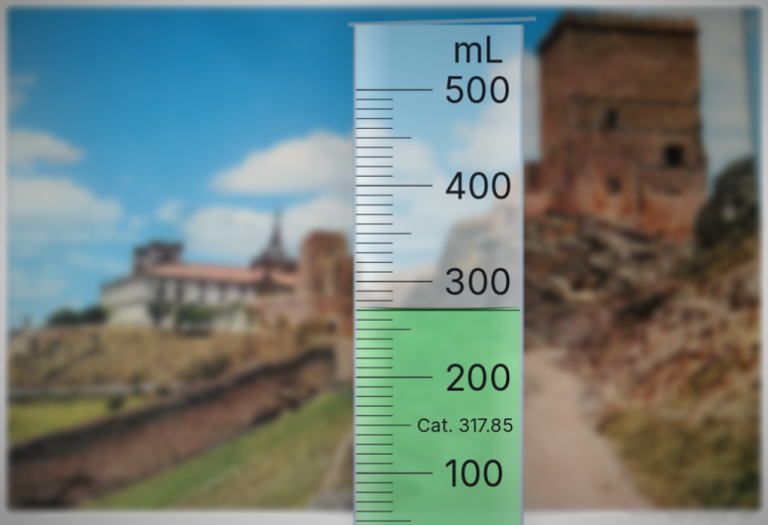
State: 270 mL
